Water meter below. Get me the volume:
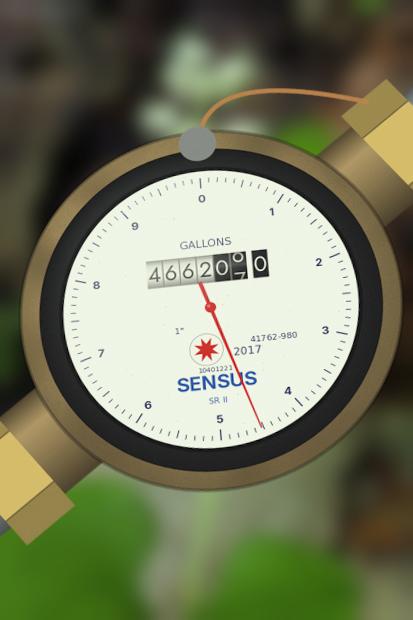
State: 4662064.5 gal
